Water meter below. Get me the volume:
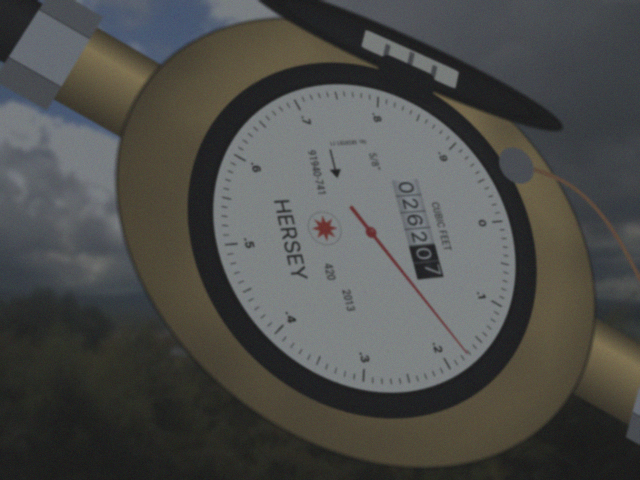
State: 26207.17 ft³
